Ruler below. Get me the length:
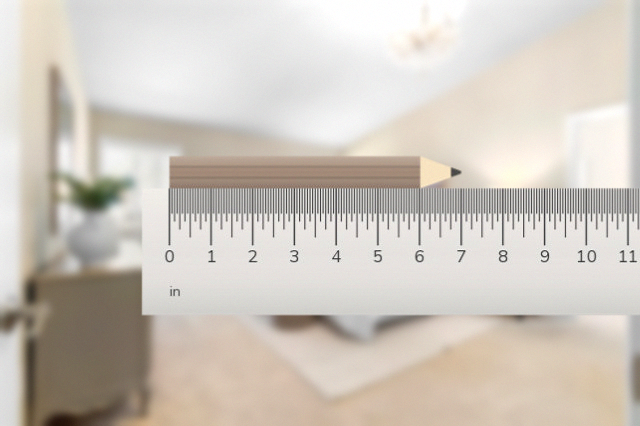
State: 7 in
